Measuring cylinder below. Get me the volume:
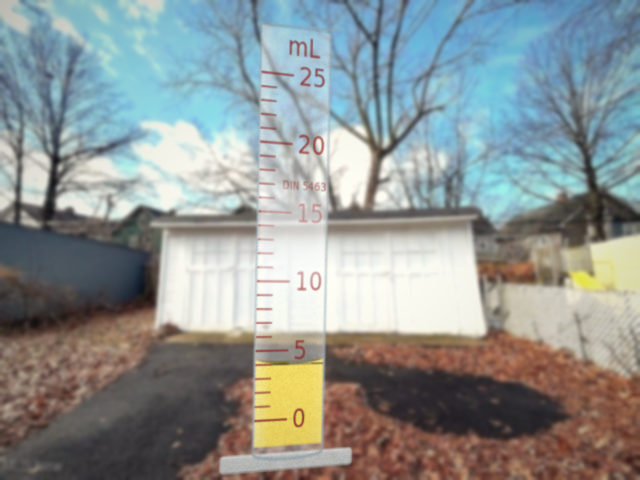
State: 4 mL
